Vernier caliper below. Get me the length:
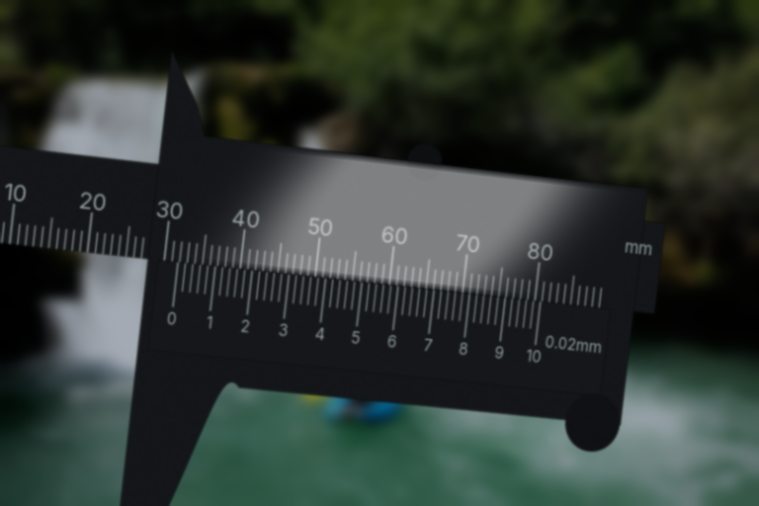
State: 31.8 mm
